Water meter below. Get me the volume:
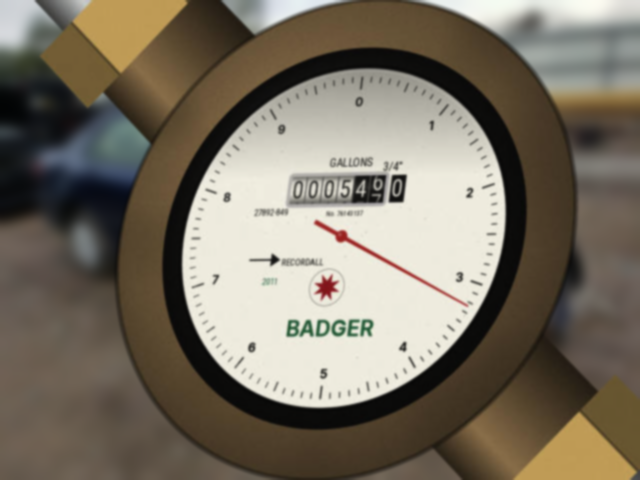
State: 5463.2 gal
